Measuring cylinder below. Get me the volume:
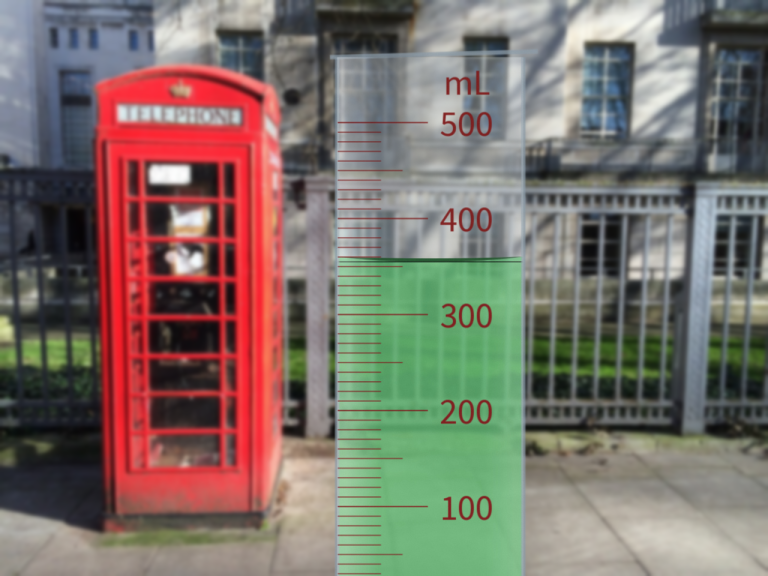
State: 355 mL
